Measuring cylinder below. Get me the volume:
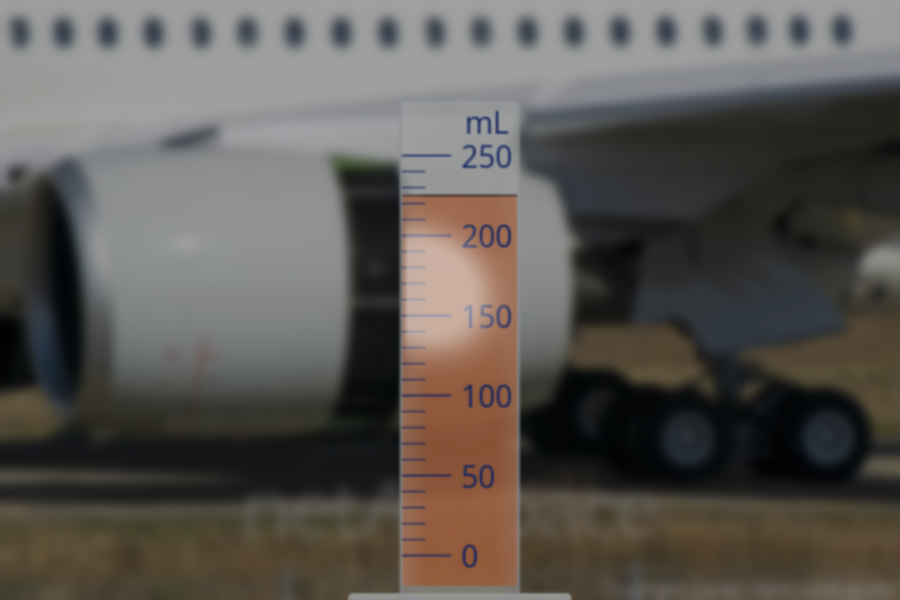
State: 225 mL
